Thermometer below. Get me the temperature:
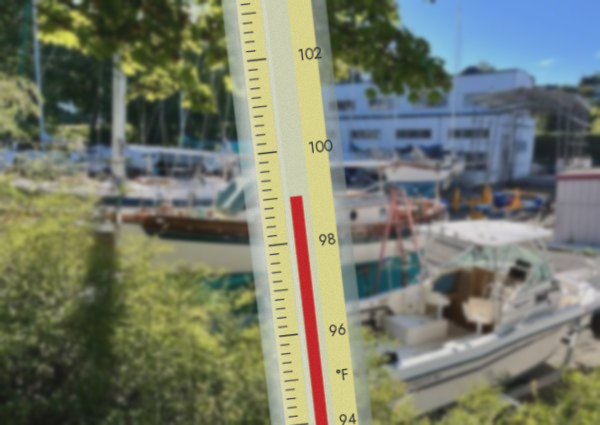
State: 99 °F
